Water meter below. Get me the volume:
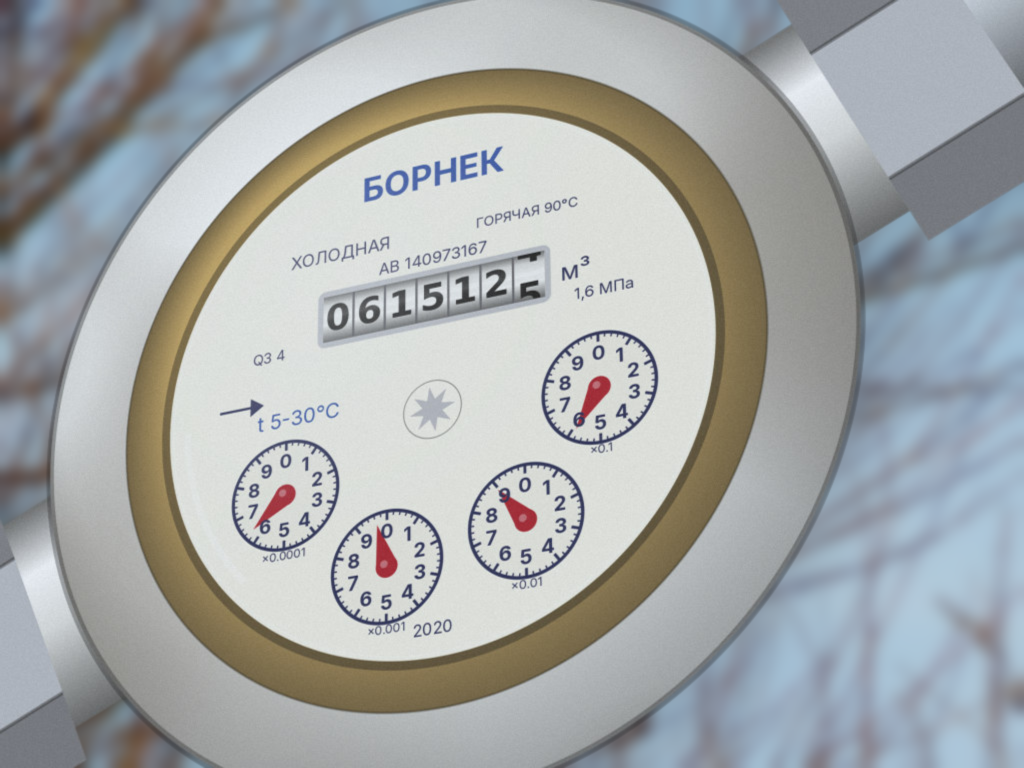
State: 615124.5896 m³
